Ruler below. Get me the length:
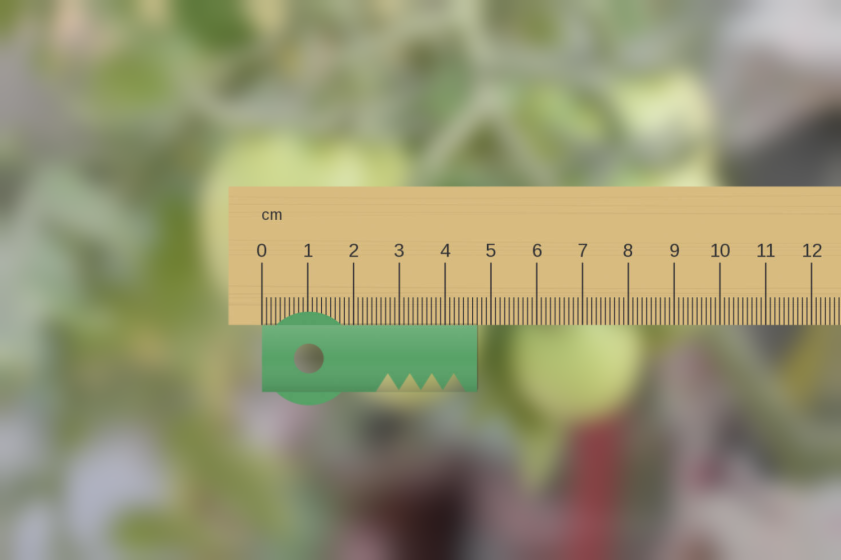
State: 4.7 cm
